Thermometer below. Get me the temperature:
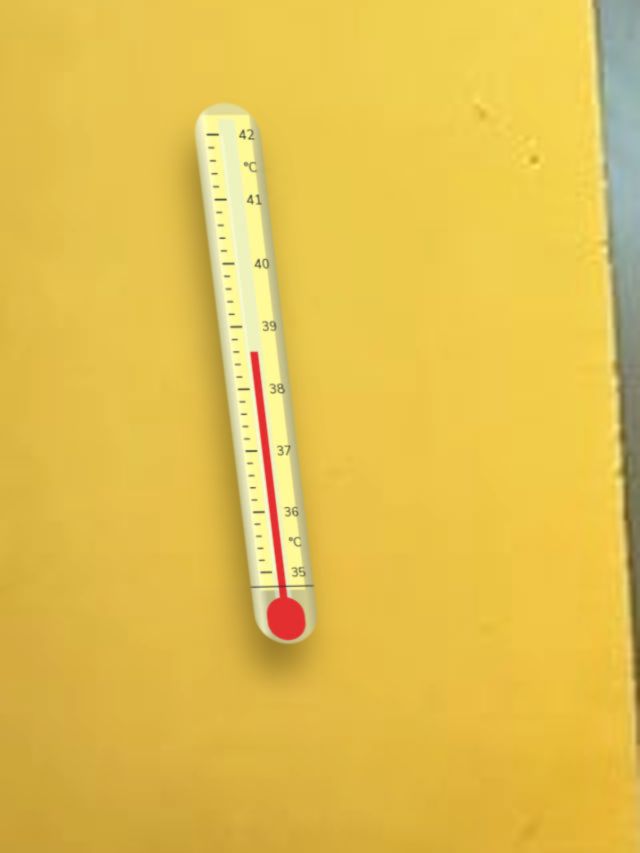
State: 38.6 °C
